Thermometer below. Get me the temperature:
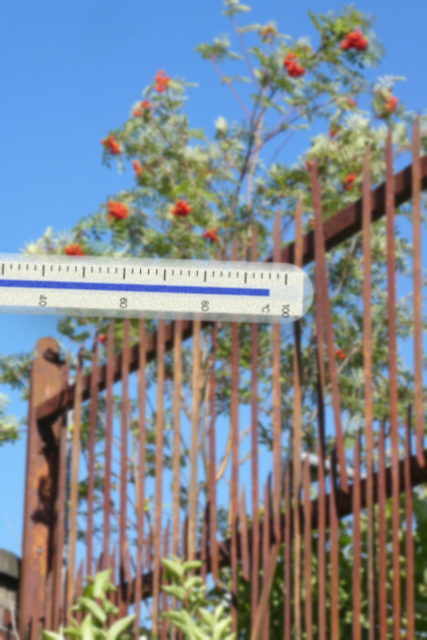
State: 96 °C
